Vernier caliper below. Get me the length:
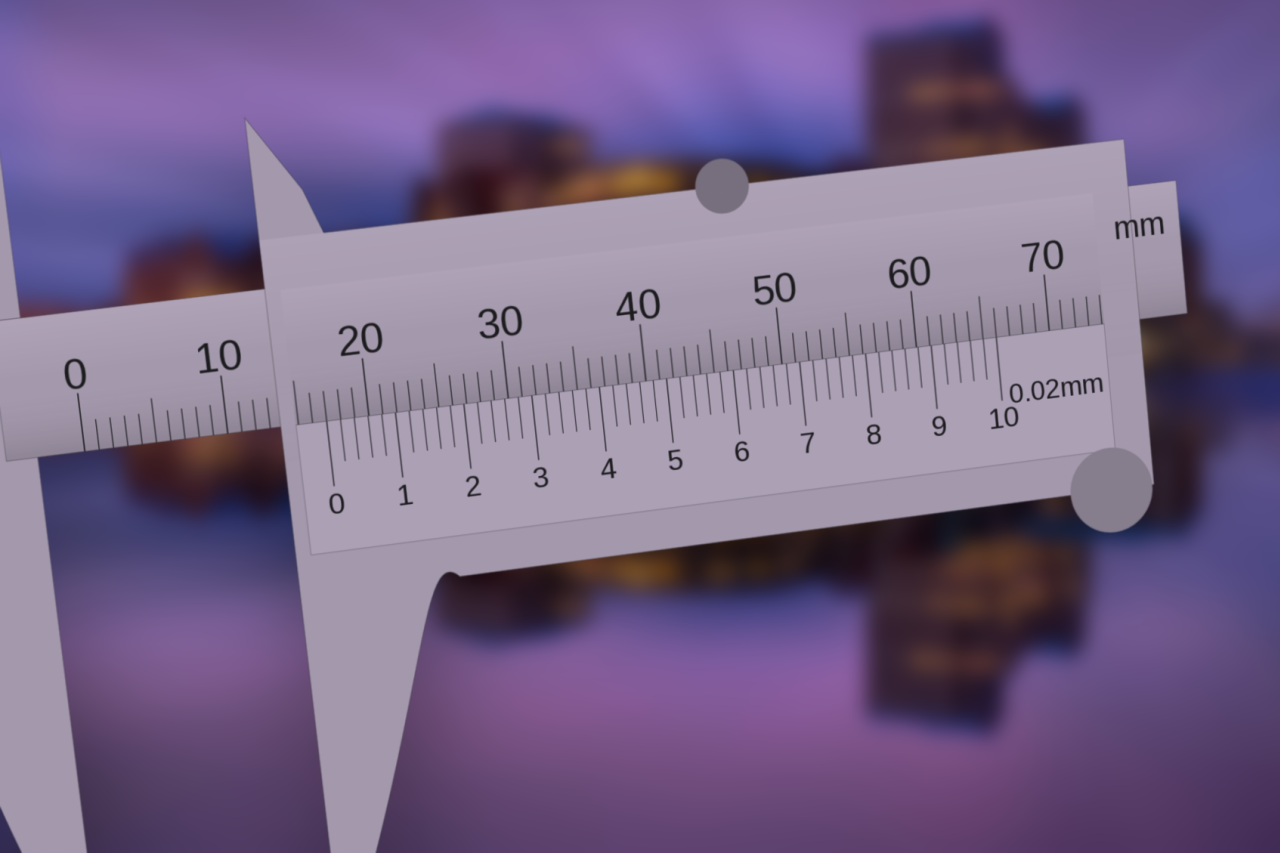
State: 17.0 mm
